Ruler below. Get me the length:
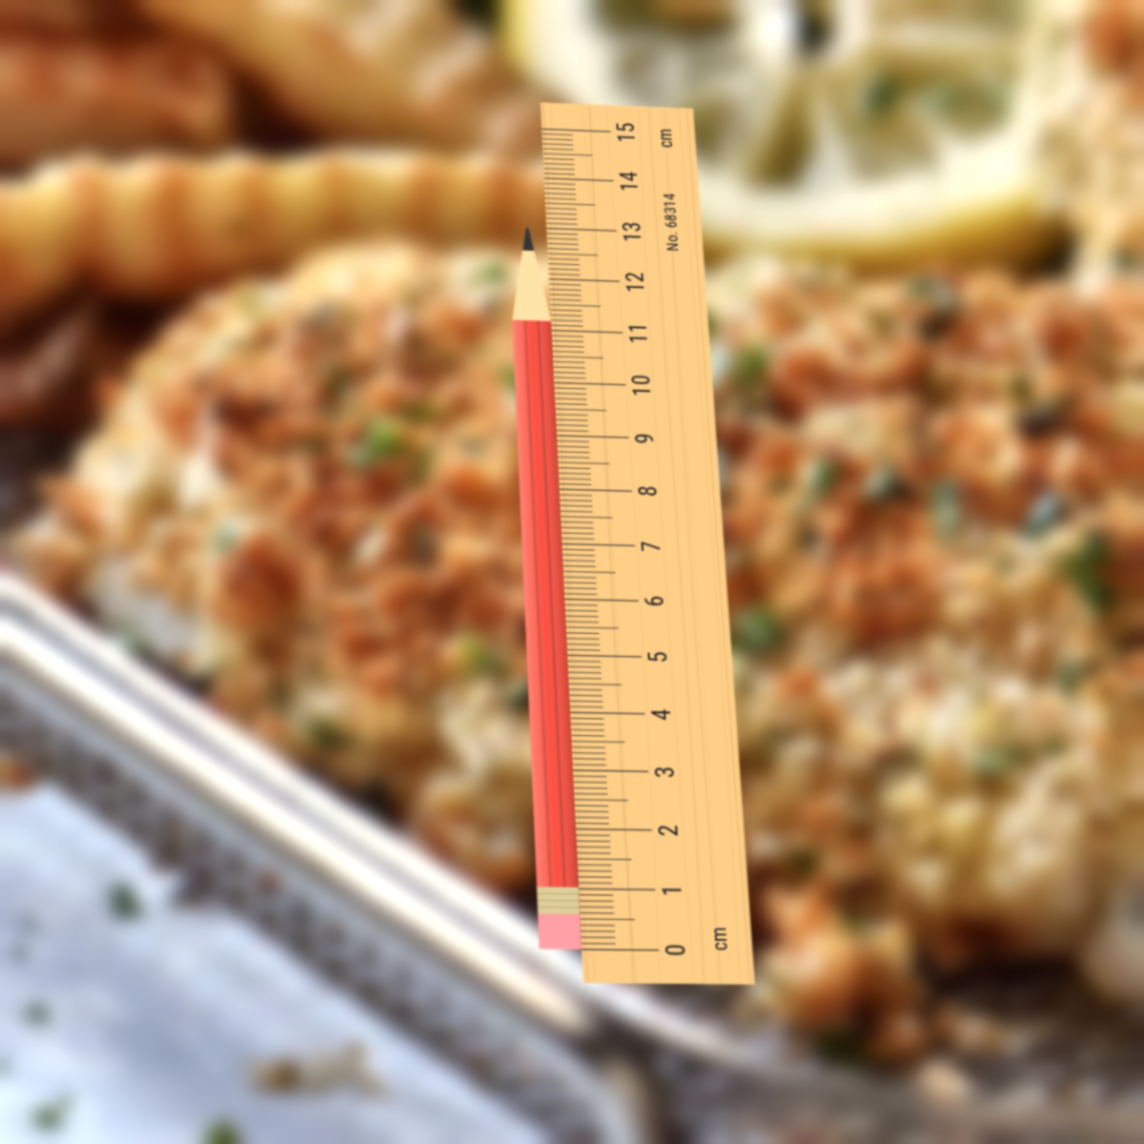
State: 13 cm
